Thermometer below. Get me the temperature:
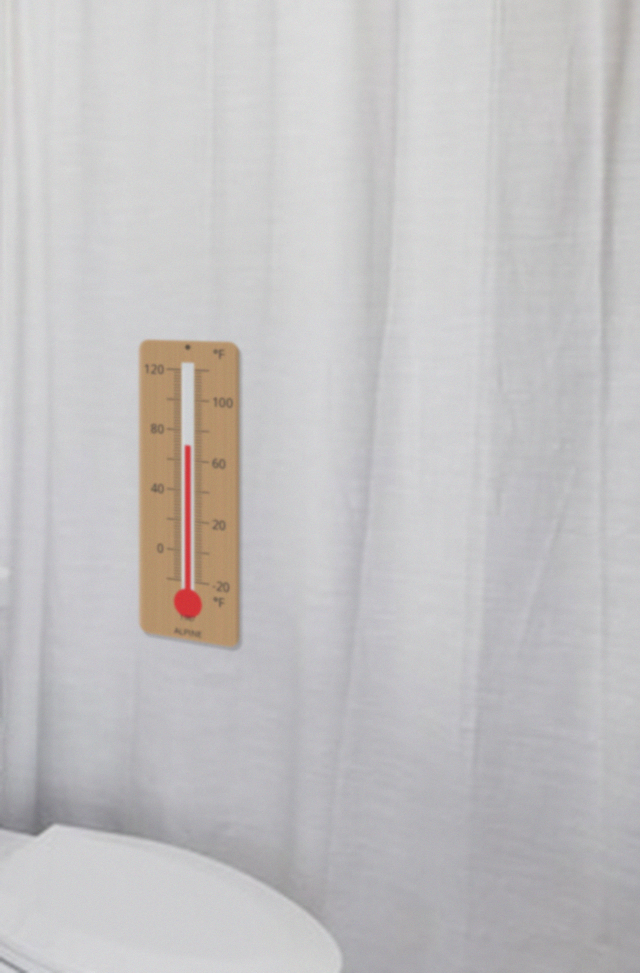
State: 70 °F
